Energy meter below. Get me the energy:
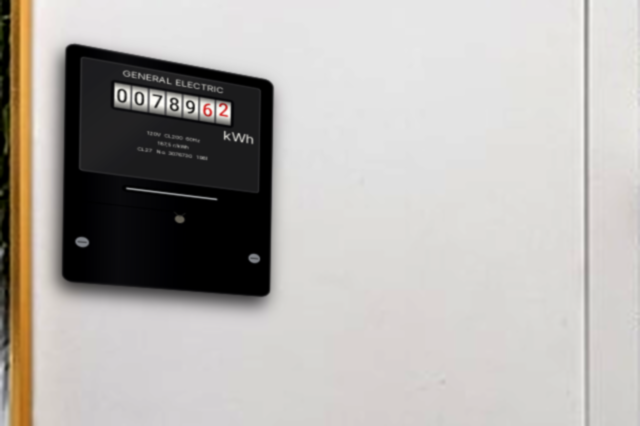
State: 789.62 kWh
